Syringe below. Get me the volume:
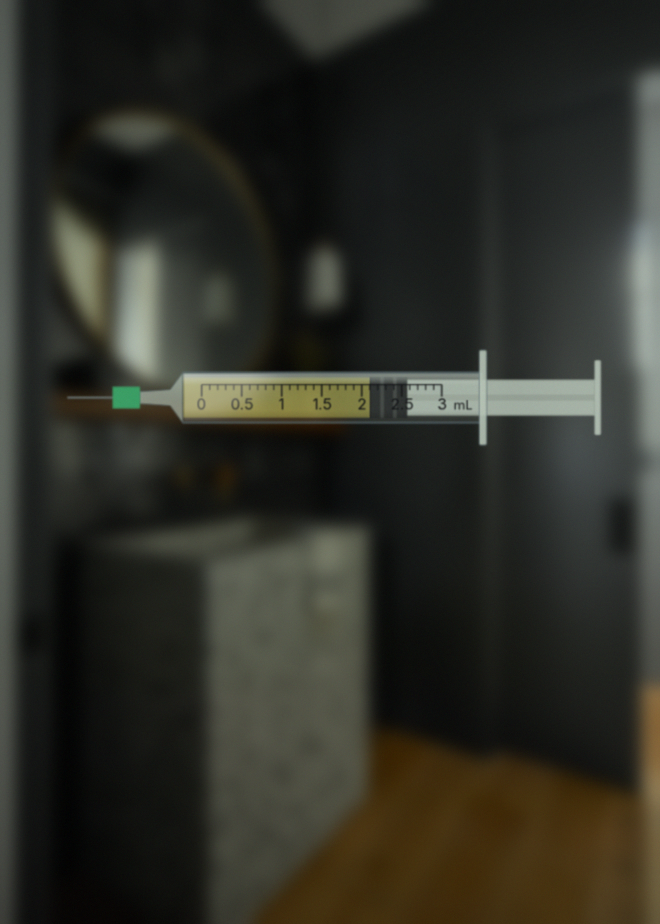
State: 2.1 mL
